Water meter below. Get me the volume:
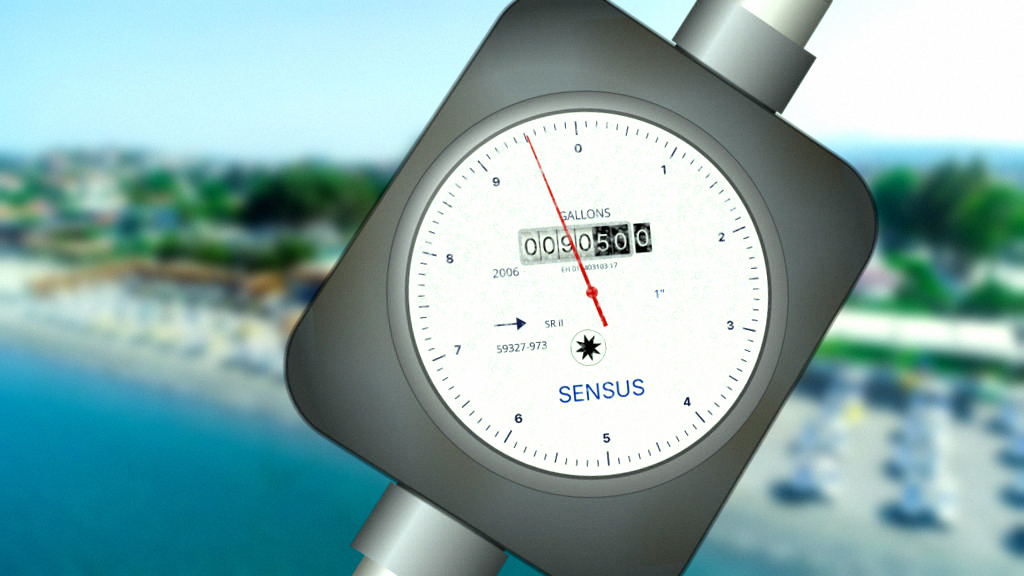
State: 90499.5 gal
